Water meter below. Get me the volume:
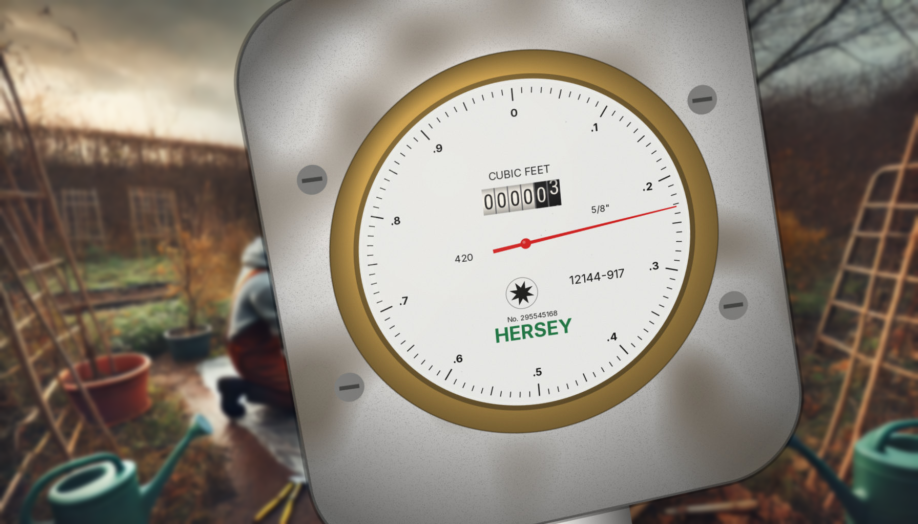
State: 3.23 ft³
